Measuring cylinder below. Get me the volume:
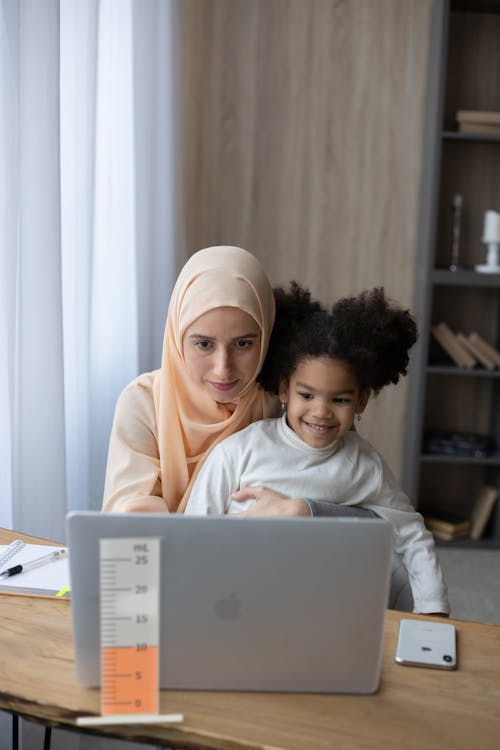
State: 10 mL
